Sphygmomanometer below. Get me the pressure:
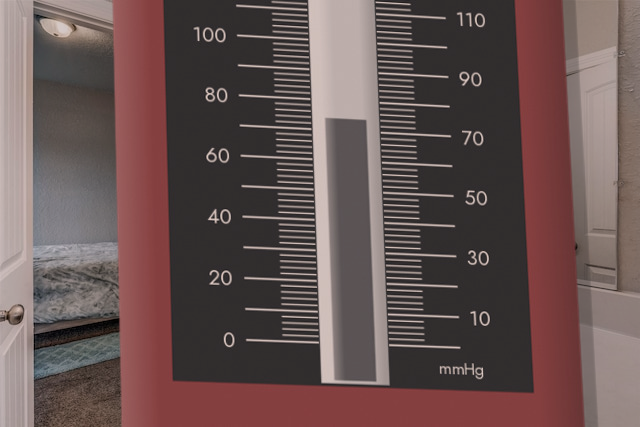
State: 74 mmHg
